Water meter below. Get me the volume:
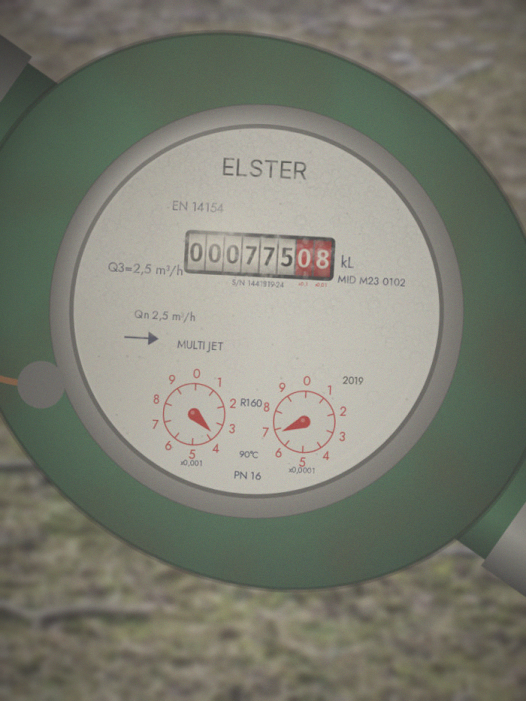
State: 775.0836 kL
